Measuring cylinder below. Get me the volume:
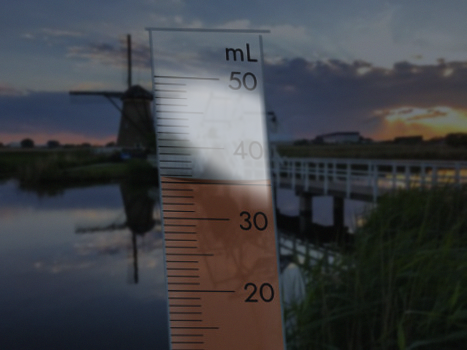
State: 35 mL
